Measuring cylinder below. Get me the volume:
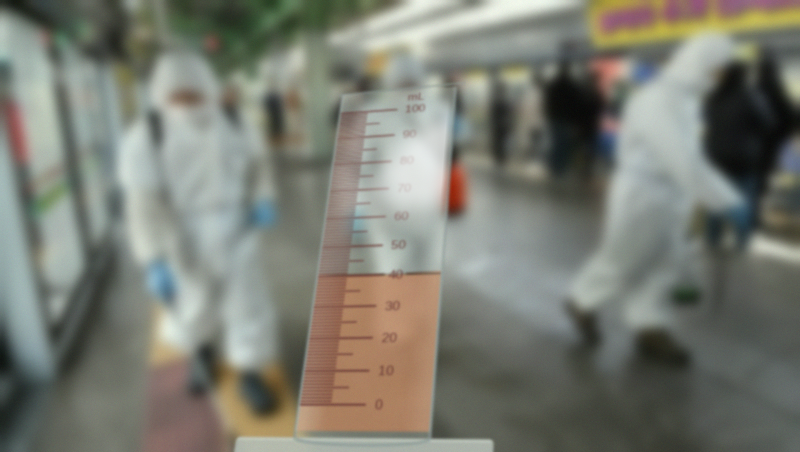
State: 40 mL
